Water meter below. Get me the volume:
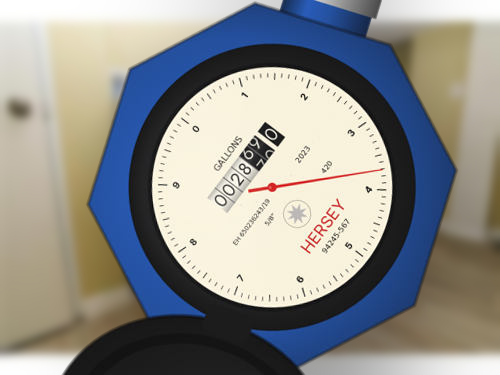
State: 28693.7 gal
